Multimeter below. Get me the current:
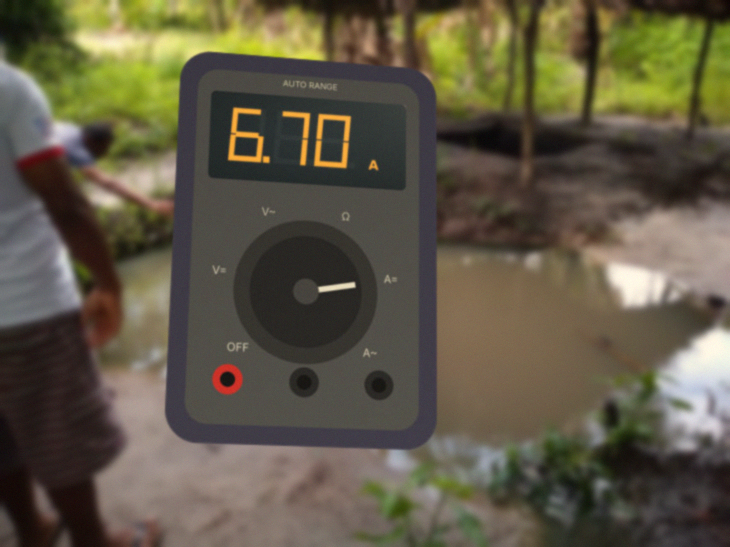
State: 6.70 A
